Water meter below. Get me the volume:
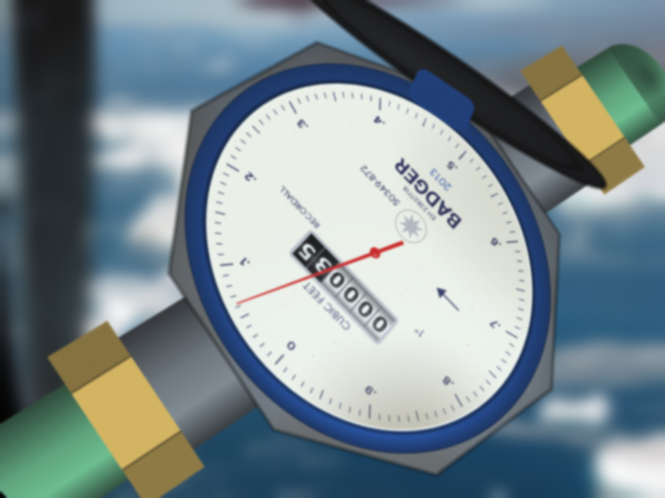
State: 35.06 ft³
